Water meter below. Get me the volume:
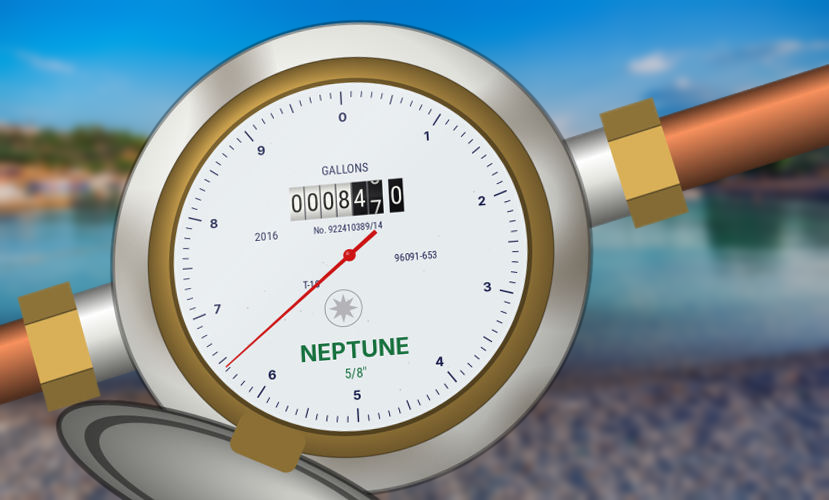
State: 8466.4 gal
